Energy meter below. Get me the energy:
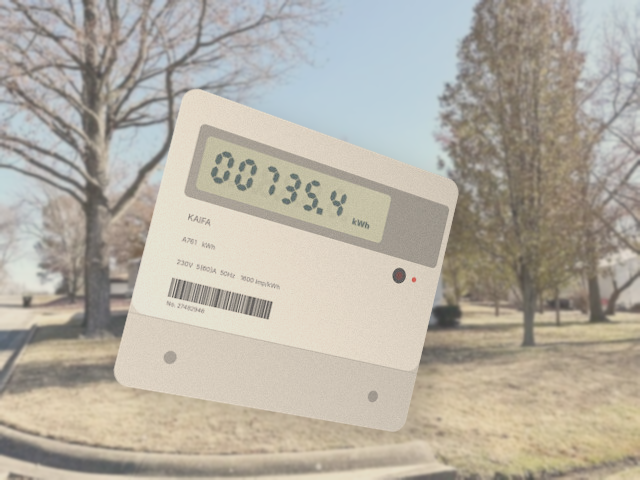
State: 735.4 kWh
